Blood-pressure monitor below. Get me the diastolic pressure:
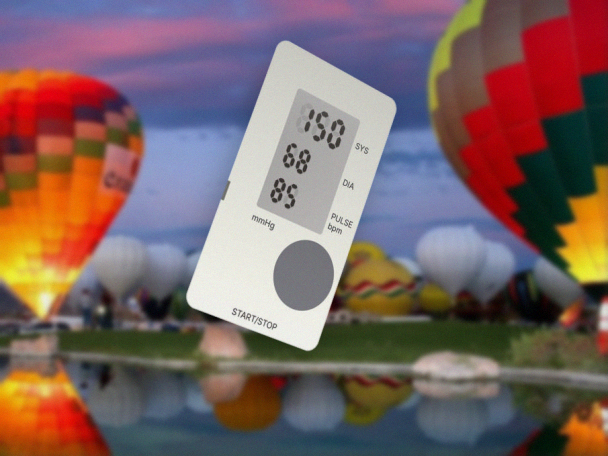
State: 68 mmHg
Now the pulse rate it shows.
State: 85 bpm
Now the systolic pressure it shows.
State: 150 mmHg
